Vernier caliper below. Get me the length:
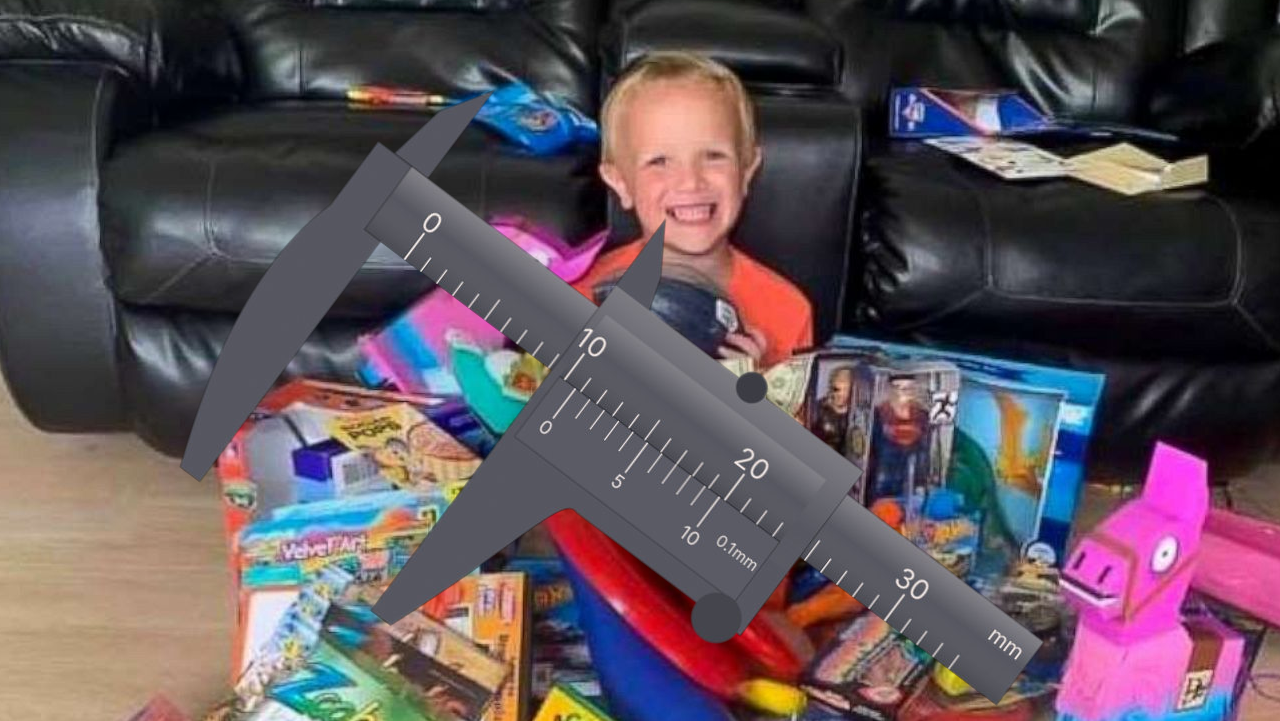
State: 10.7 mm
